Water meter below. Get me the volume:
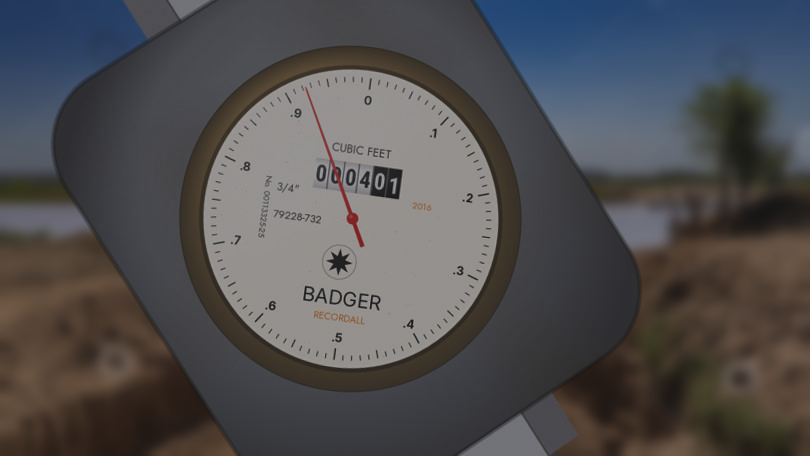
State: 400.92 ft³
